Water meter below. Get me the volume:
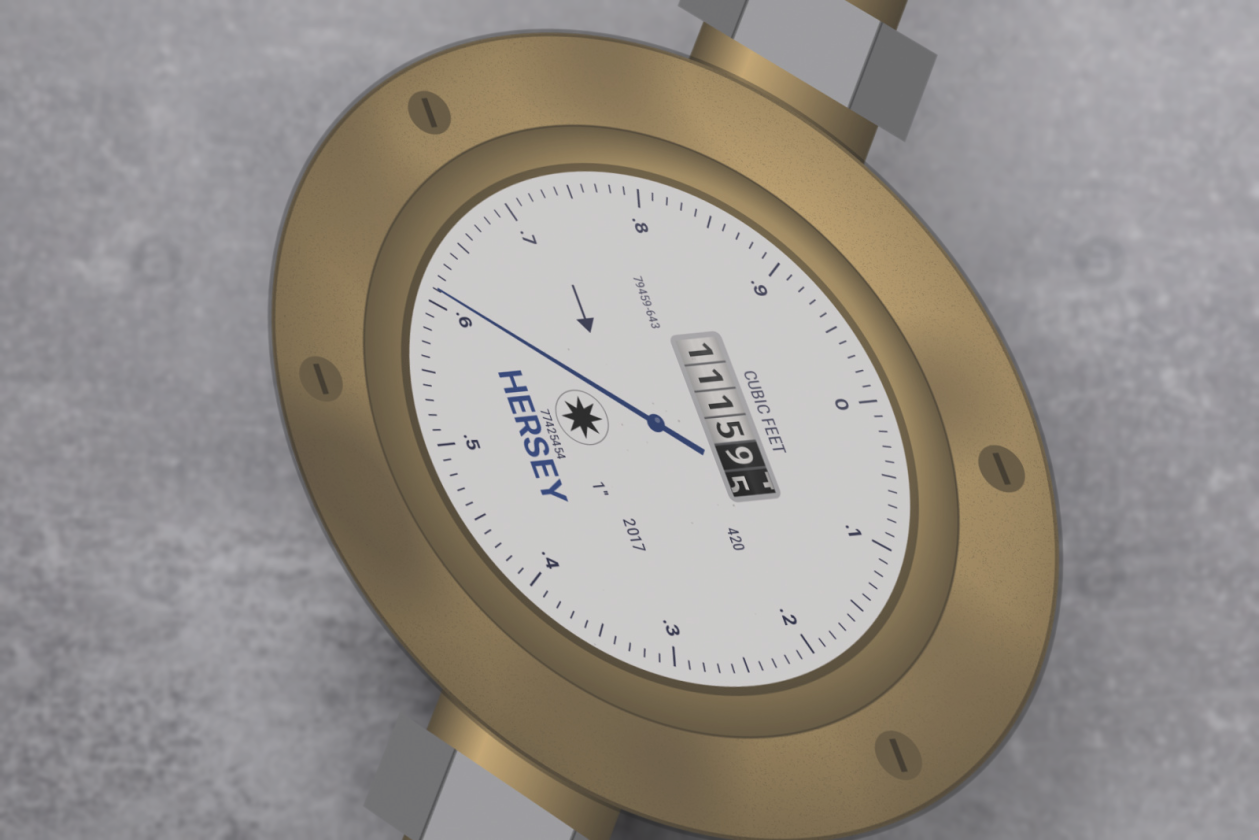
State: 111594.61 ft³
